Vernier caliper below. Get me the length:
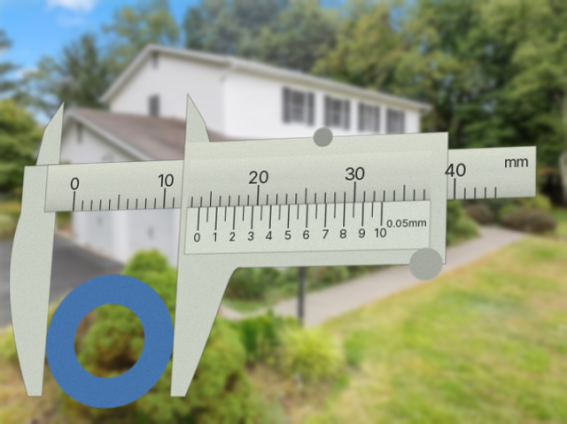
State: 13.8 mm
